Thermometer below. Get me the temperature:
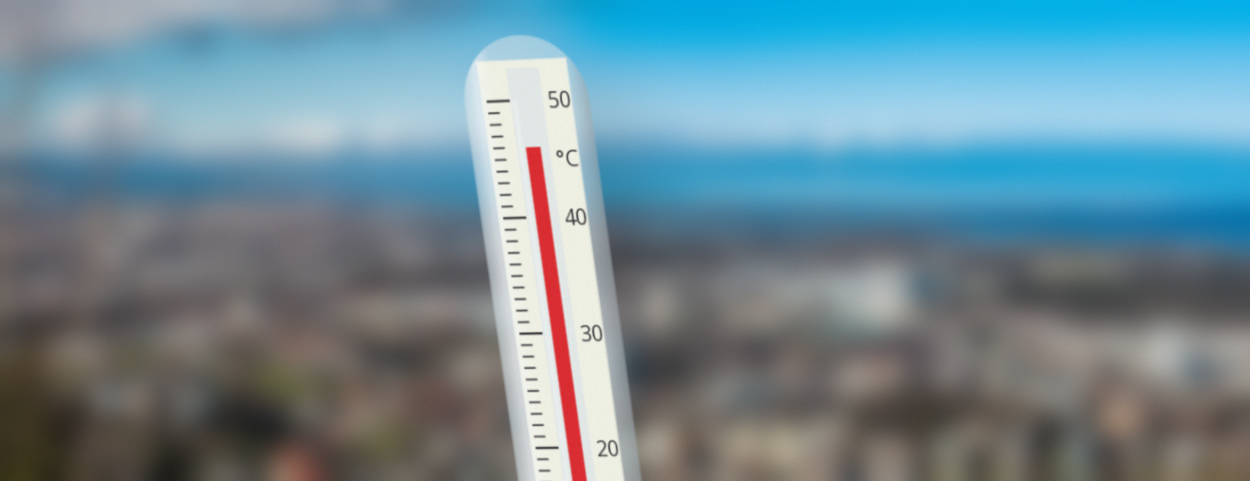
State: 46 °C
